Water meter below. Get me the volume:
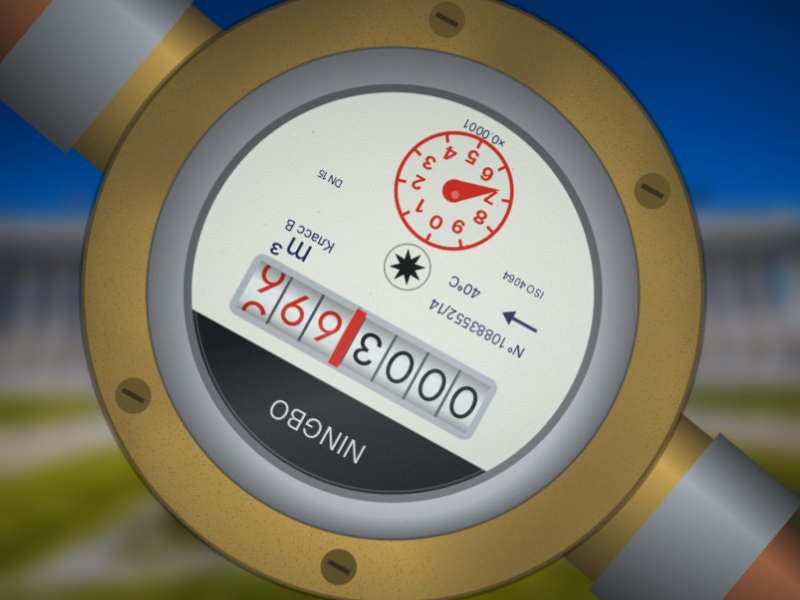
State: 3.6956 m³
